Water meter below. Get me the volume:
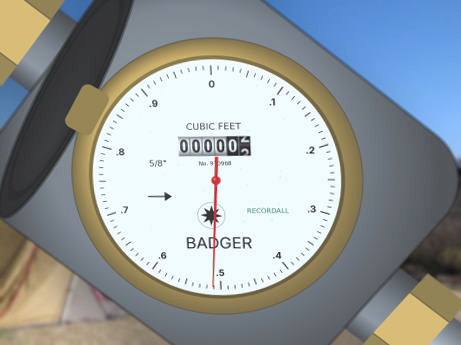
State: 2.51 ft³
